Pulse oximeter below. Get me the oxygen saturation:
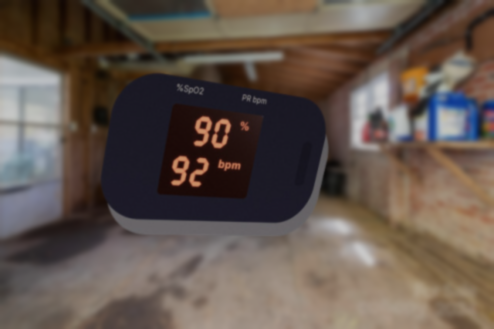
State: 90 %
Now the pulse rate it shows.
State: 92 bpm
